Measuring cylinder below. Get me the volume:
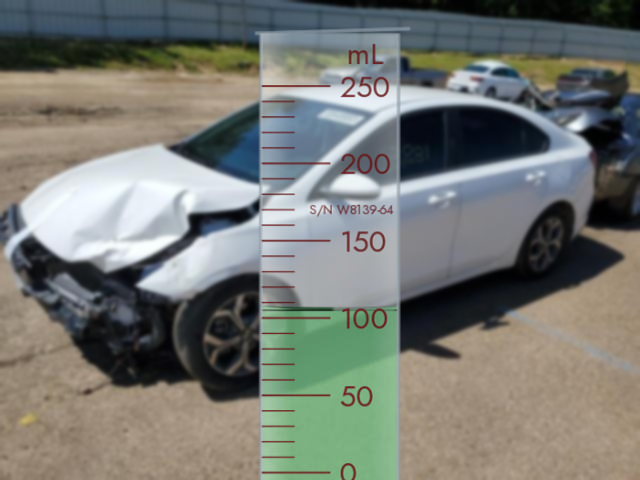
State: 105 mL
